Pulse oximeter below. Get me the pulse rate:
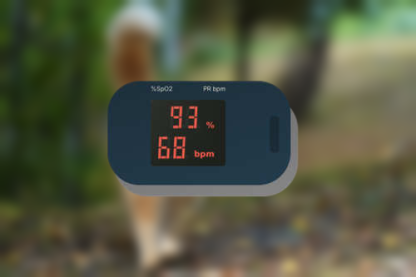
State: 68 bpm
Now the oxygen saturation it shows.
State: 93 %
